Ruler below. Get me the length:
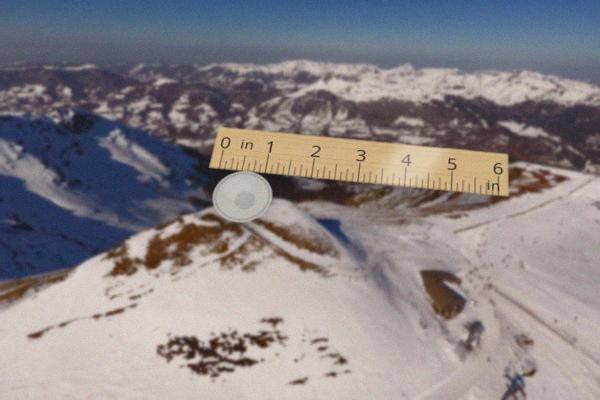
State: 1.25 in
